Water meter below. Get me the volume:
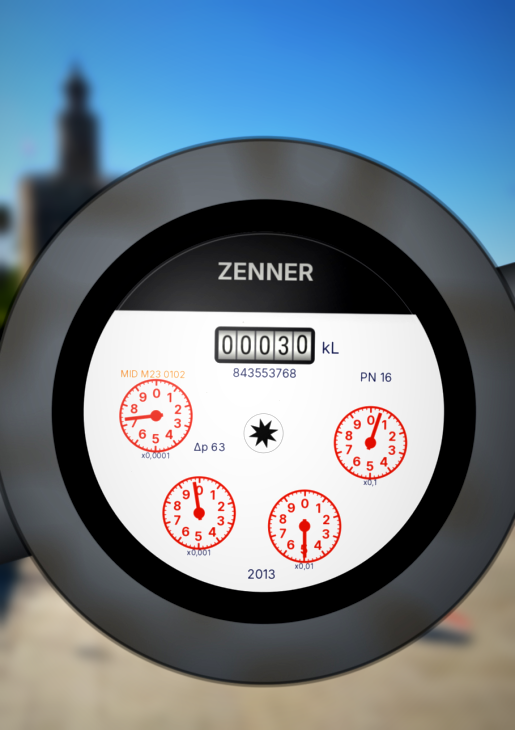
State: 30.0497 kL
